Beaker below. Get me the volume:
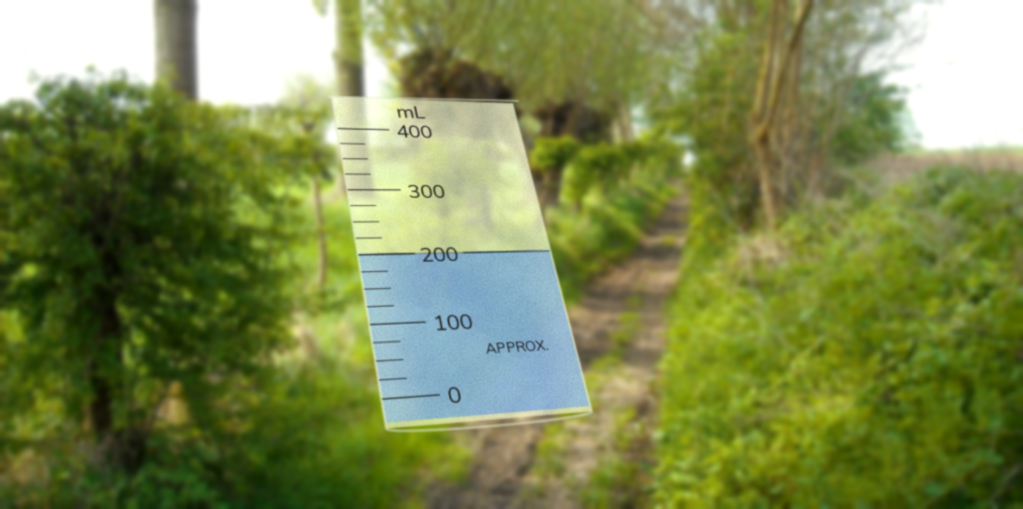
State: 200 mL
